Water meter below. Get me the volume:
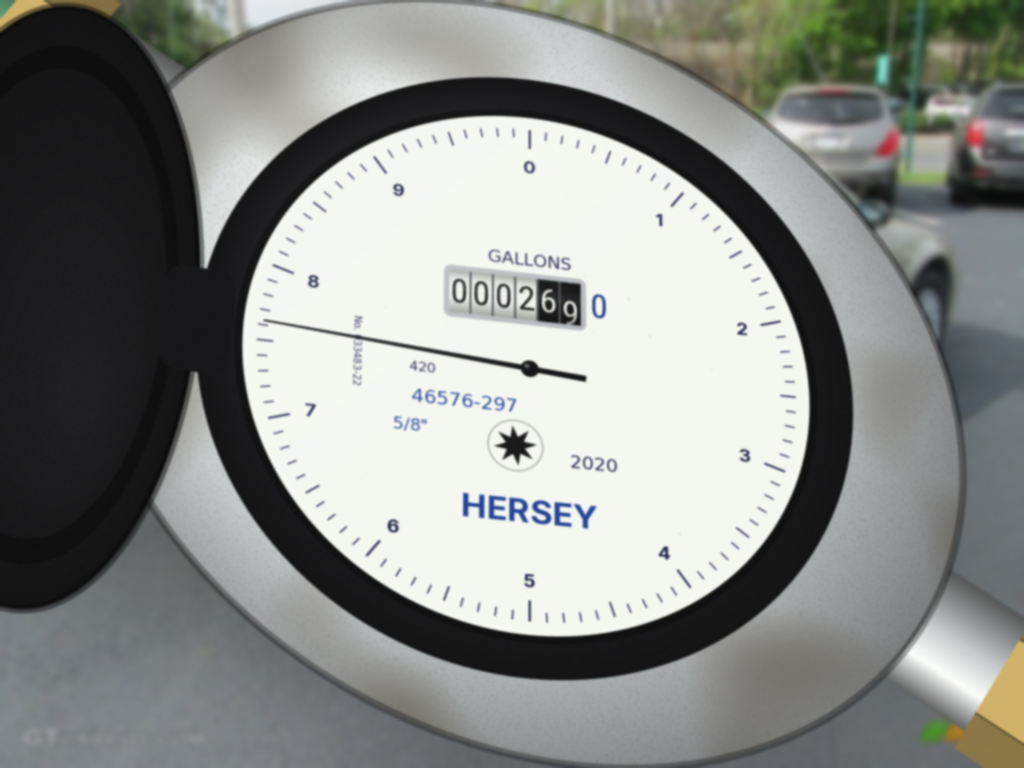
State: 2687.6 gal
